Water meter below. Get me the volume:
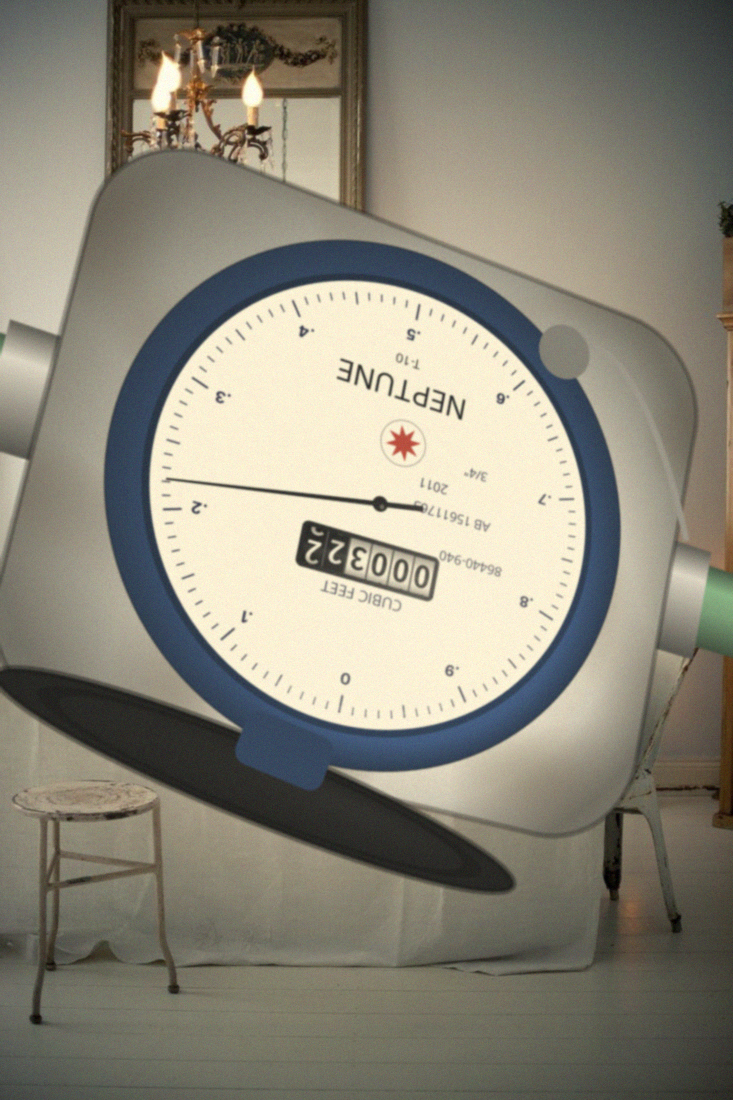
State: 322.22 ft³
